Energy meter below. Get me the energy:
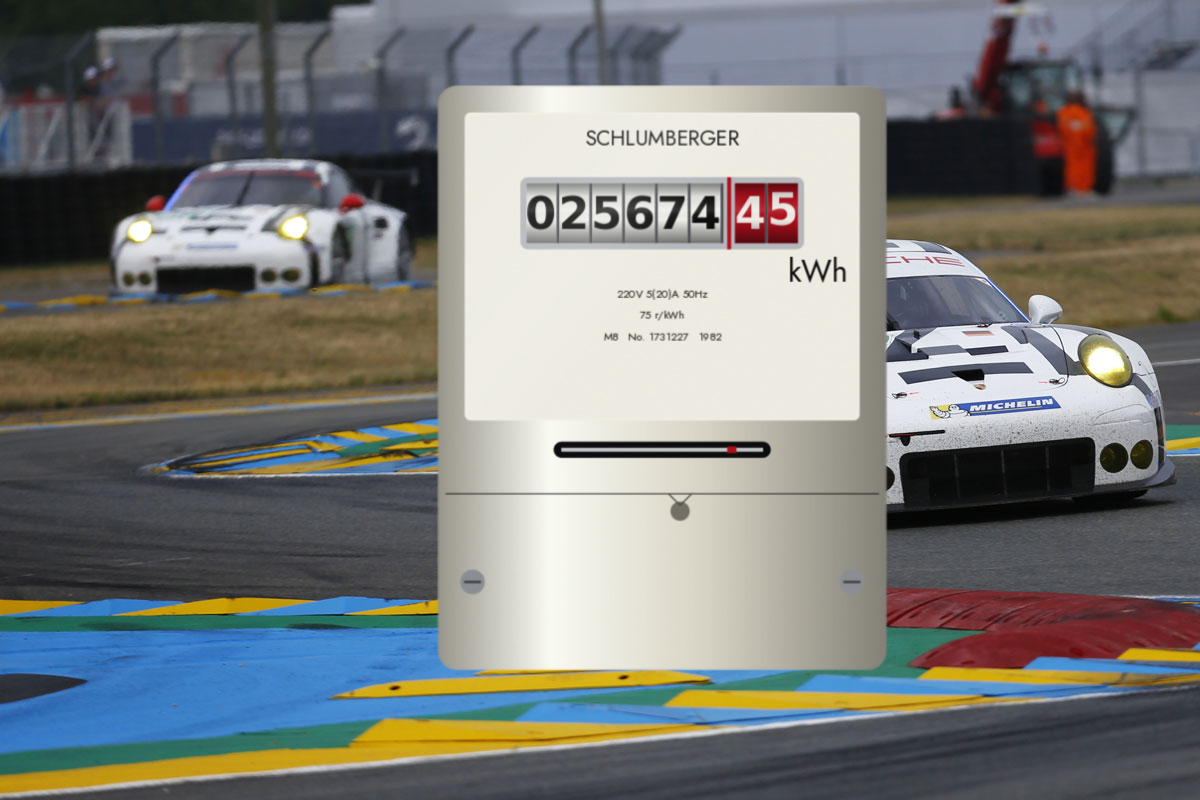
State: 25674.45 kWh
